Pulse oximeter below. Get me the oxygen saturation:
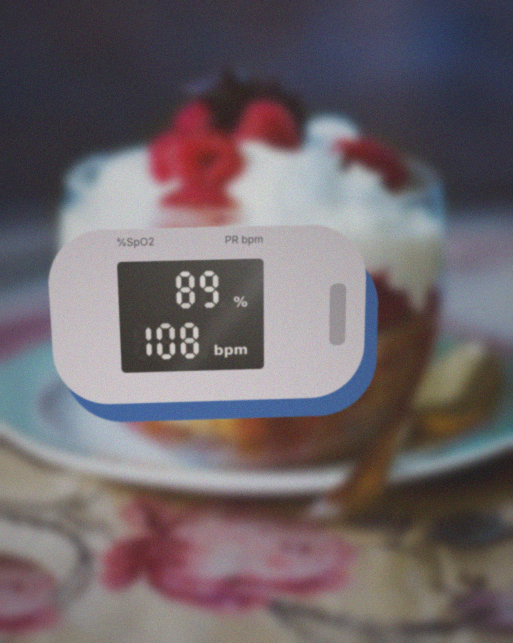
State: 89 %
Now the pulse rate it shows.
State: 108 bpm
